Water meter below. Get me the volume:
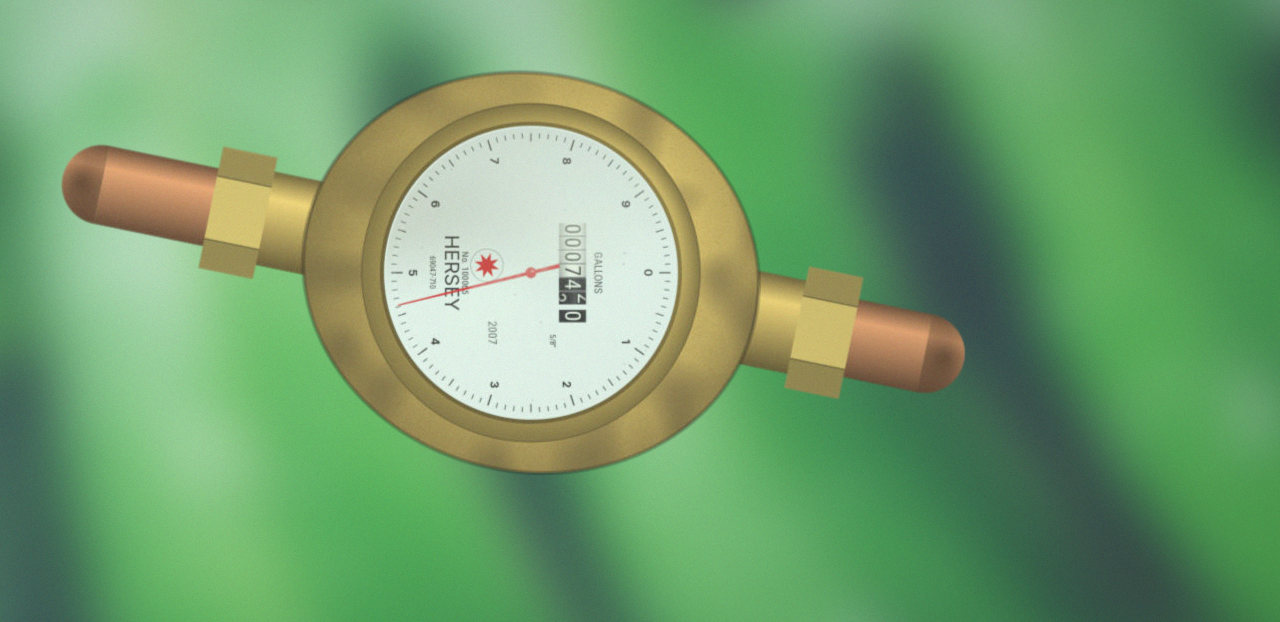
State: 7424.6 gal
